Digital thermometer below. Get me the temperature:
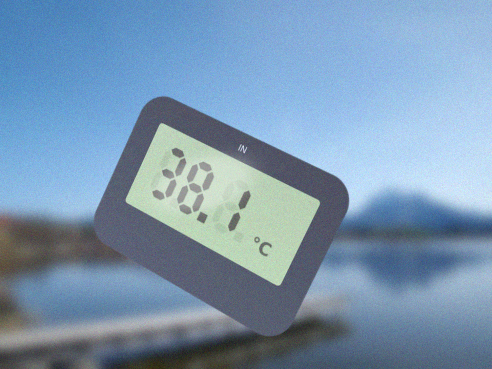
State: 38.1 °C
